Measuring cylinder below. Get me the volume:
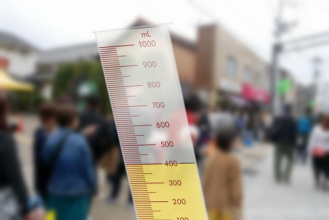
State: 400 mL
